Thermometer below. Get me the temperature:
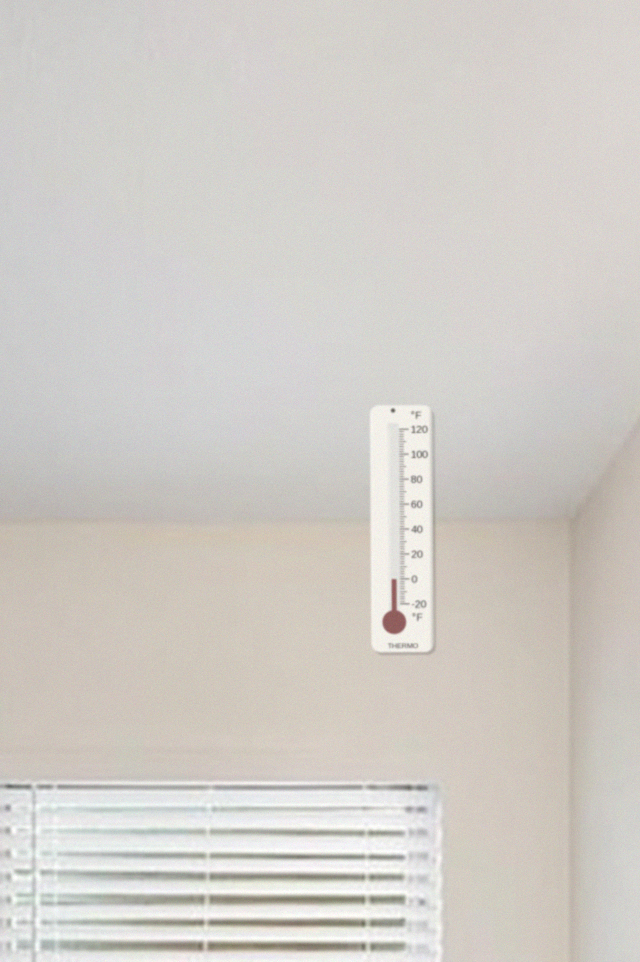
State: 0 °F
